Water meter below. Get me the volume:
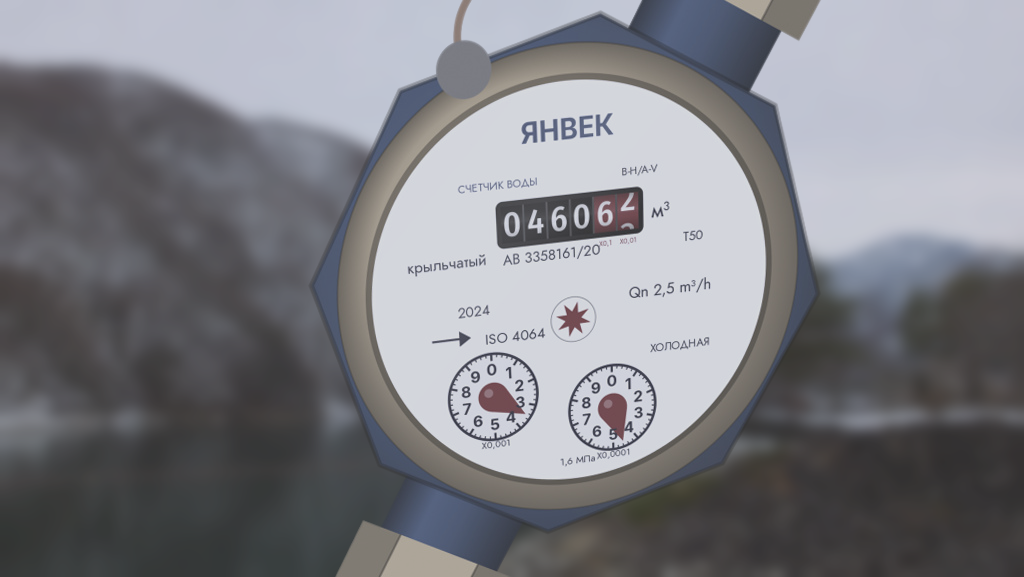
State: 460.6234 m³
